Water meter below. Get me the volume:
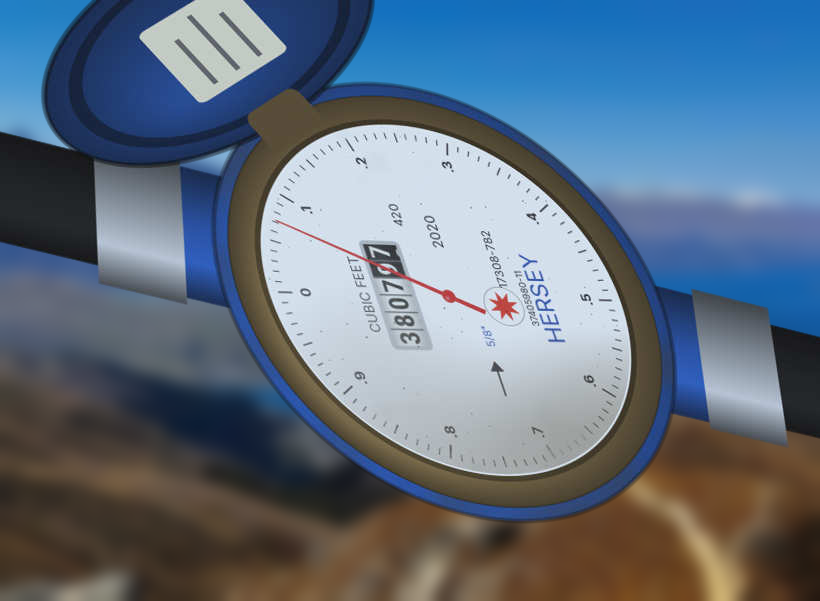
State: 380797.07 ft³
